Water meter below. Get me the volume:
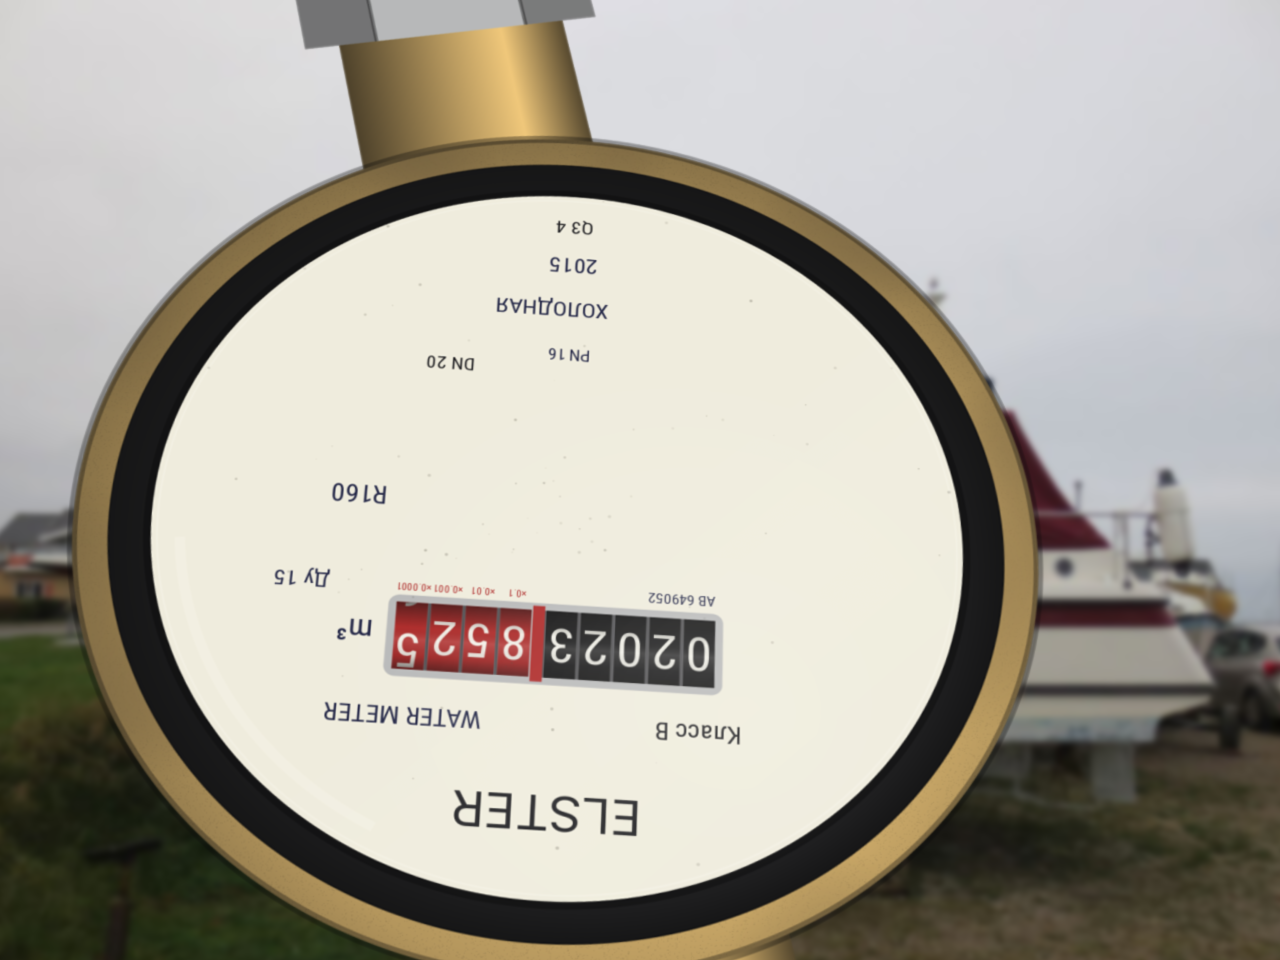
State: 2023.8525 m³
